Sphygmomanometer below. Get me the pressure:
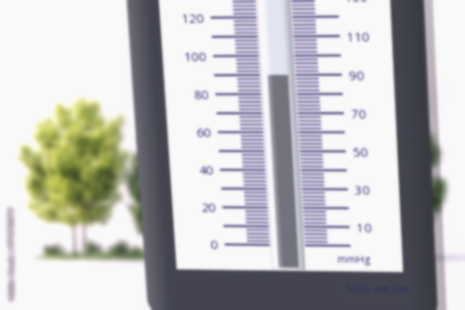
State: 90 mmHg
